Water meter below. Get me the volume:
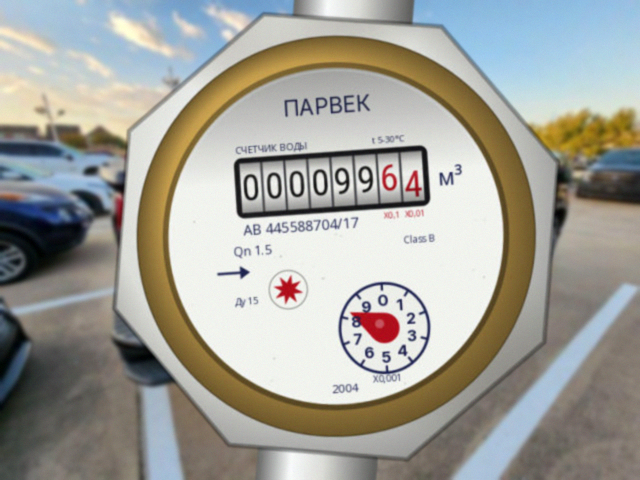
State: 99.638 m³
